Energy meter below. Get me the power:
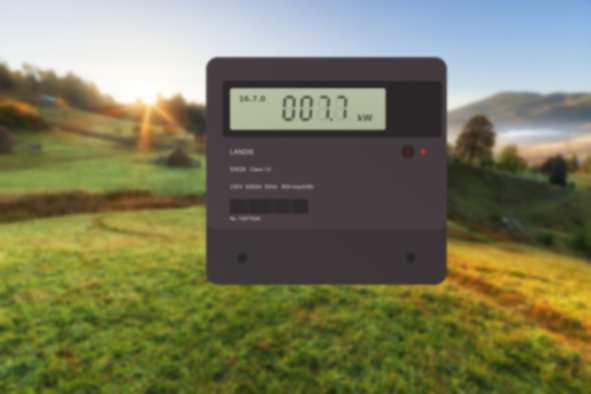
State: 7.7 kW
